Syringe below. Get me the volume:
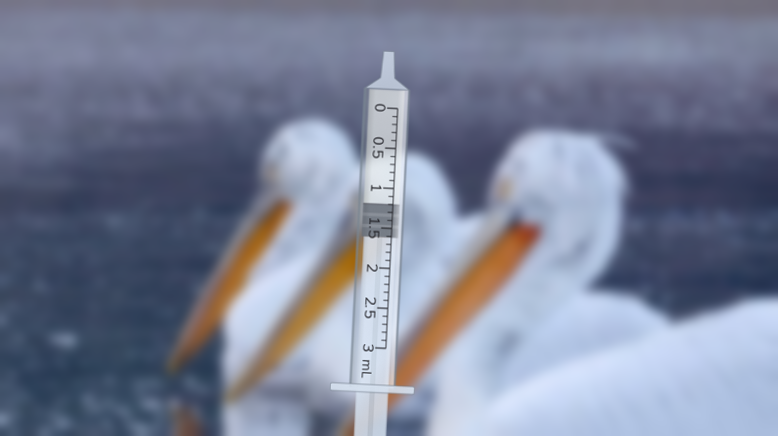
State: 1.2 mL
